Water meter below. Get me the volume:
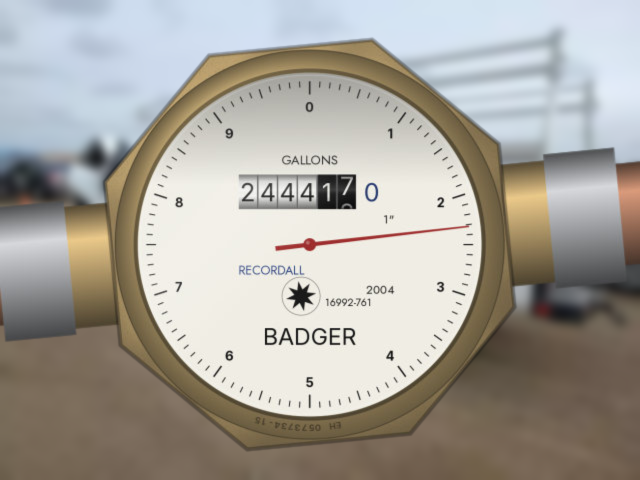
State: 2444172.3 gal
